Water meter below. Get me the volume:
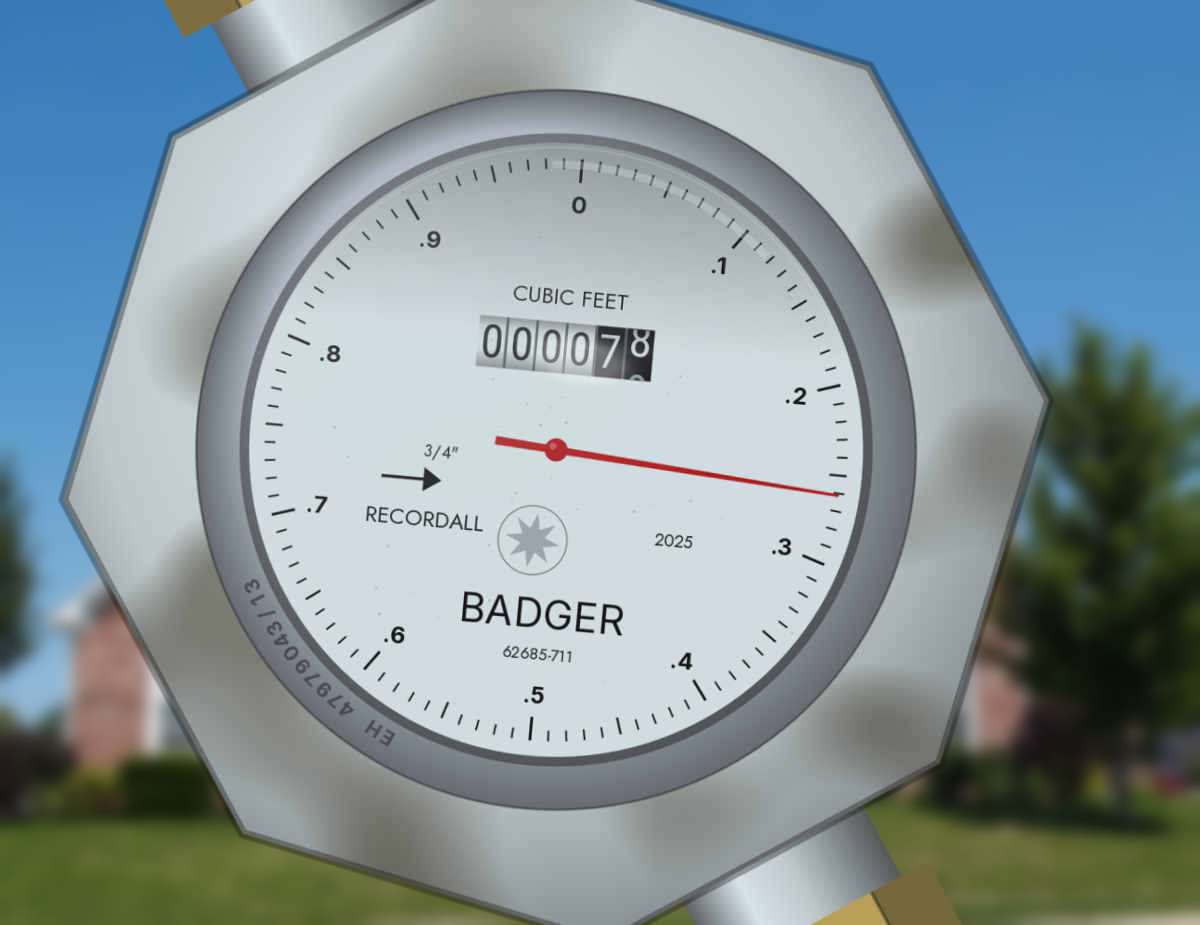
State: 78.26 ft³
